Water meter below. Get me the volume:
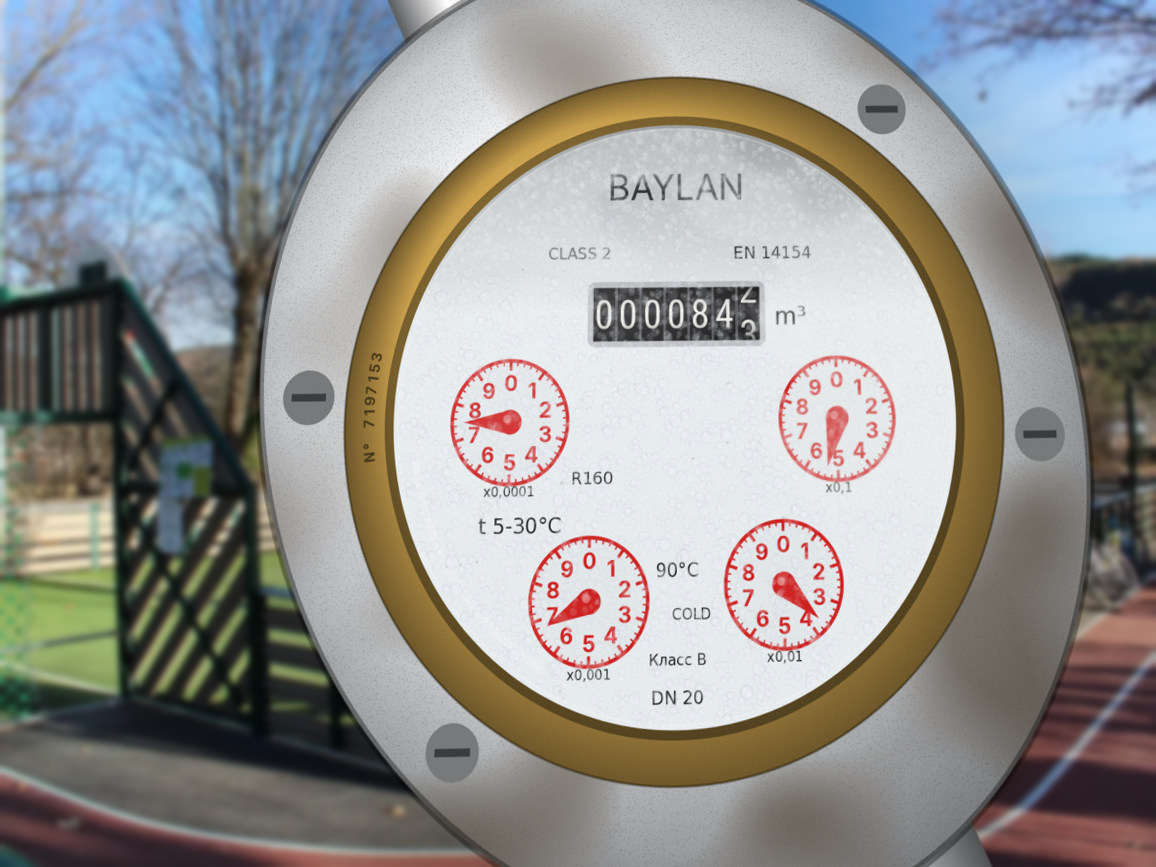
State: 842.5367 m³
